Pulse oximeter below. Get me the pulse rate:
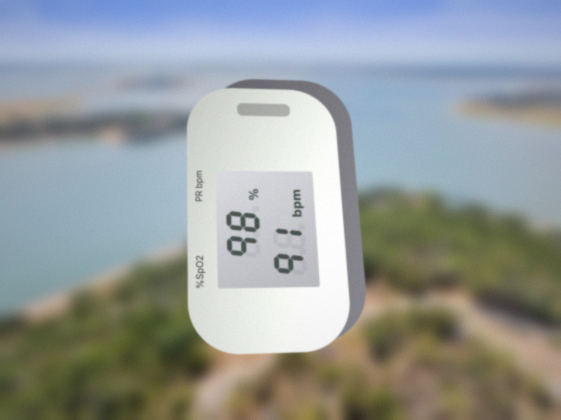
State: 91 bpm
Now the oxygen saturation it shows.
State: 98 %
